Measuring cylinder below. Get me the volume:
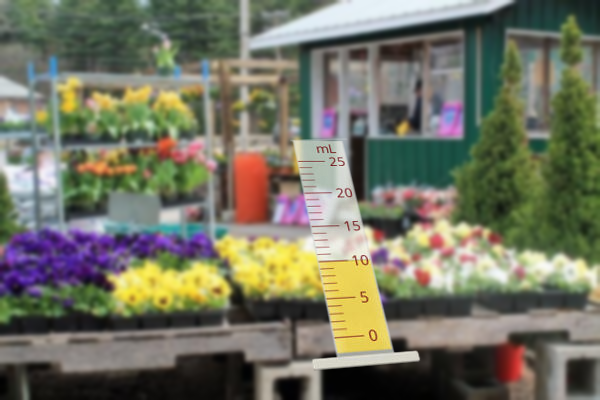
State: 10 mL
